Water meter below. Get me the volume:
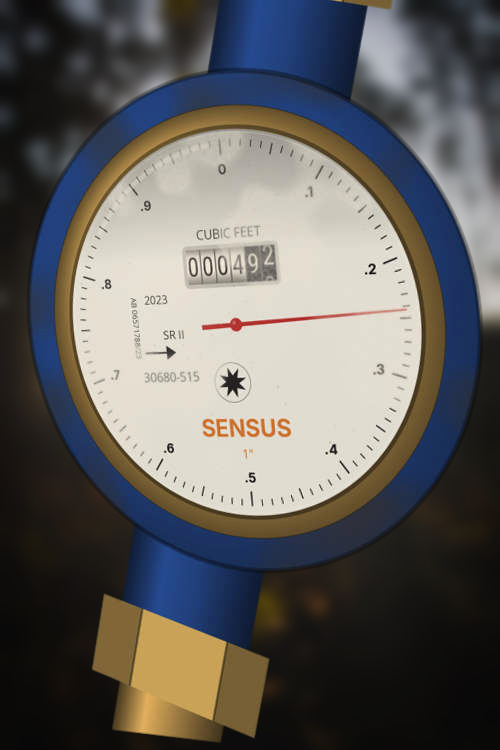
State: 492.24 ft³
